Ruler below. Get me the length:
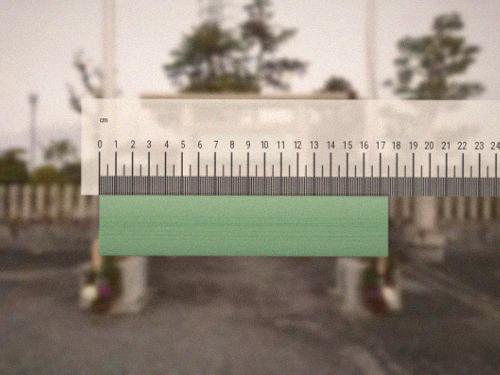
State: 17.5 cm
